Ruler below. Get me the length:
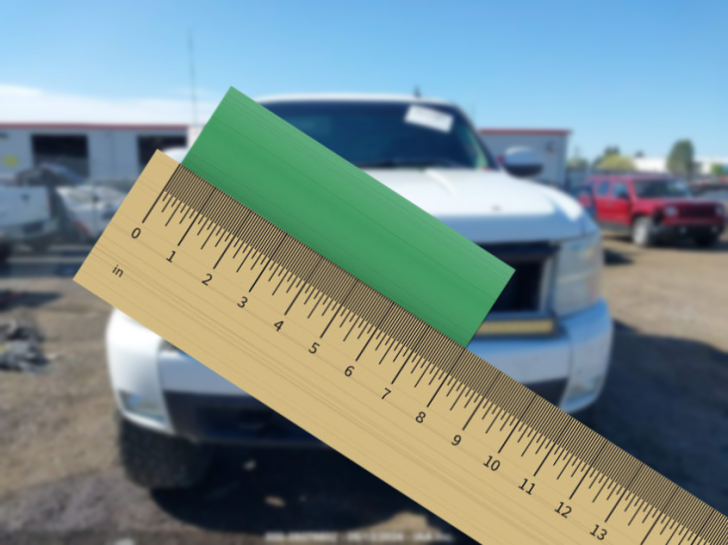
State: 8 in
